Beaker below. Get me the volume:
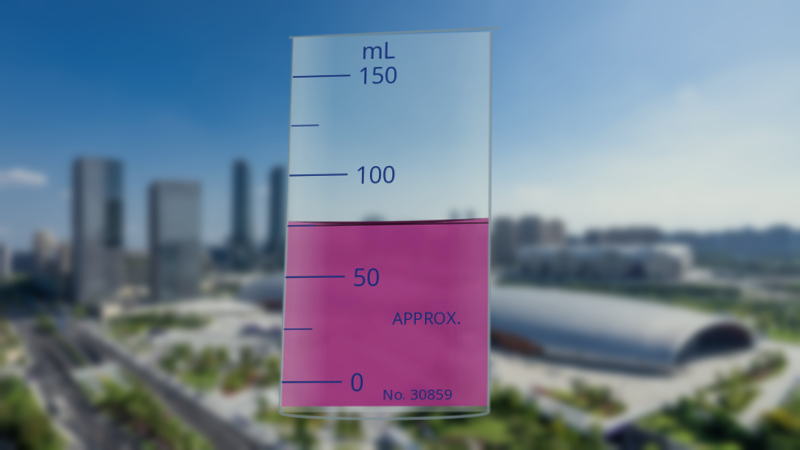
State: 75 mL
